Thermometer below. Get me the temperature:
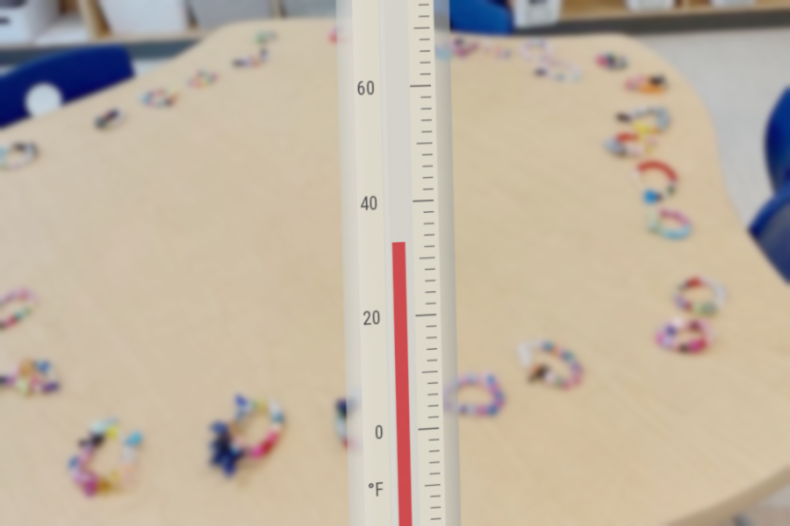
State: 33 °F
